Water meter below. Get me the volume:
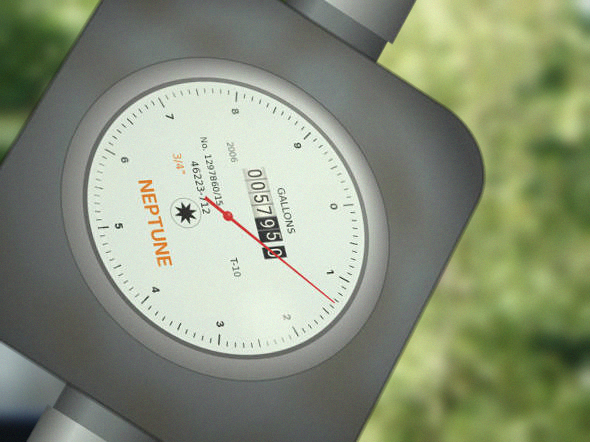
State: 57951.3 gal
